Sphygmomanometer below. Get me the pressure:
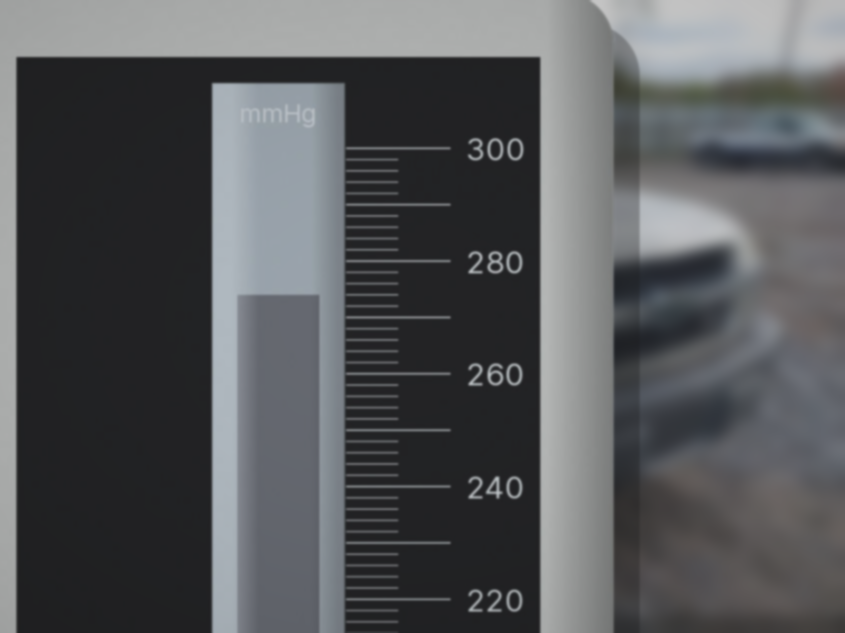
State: 274 mmHg
